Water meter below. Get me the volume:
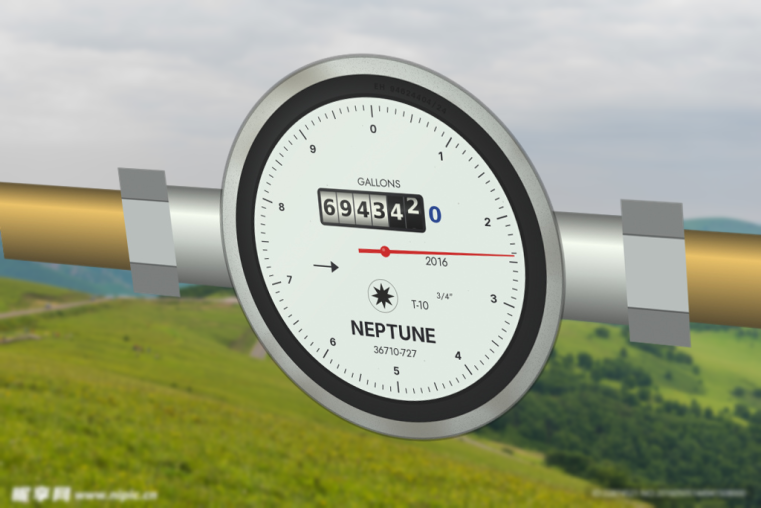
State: 6943422.4 gal
